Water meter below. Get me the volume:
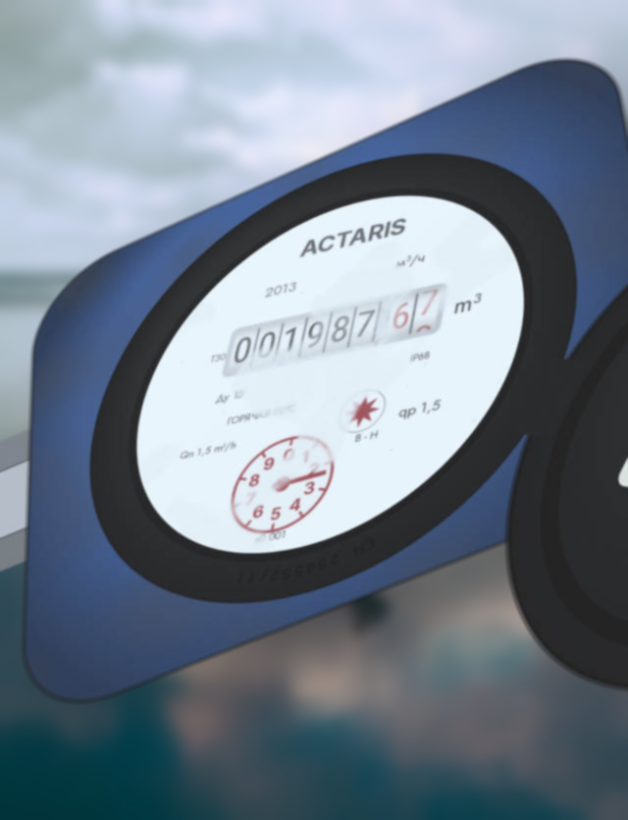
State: 1987.672 m³
